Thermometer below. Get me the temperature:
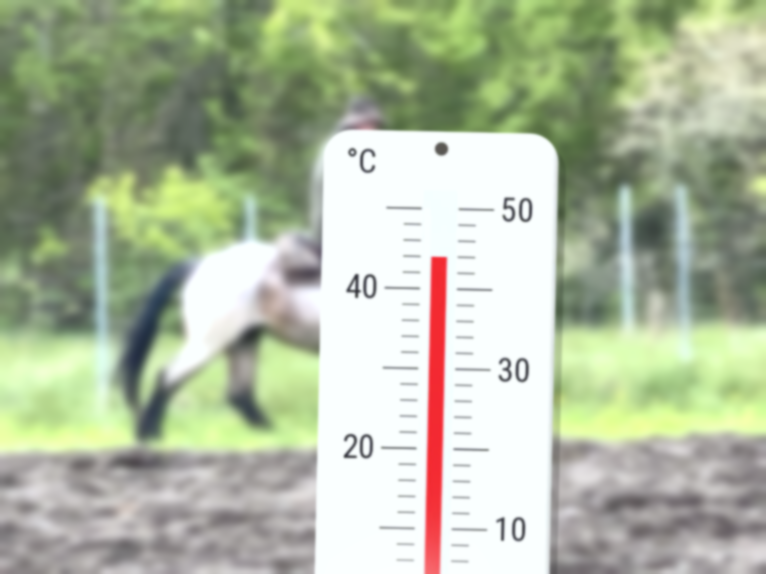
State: 44 °C
